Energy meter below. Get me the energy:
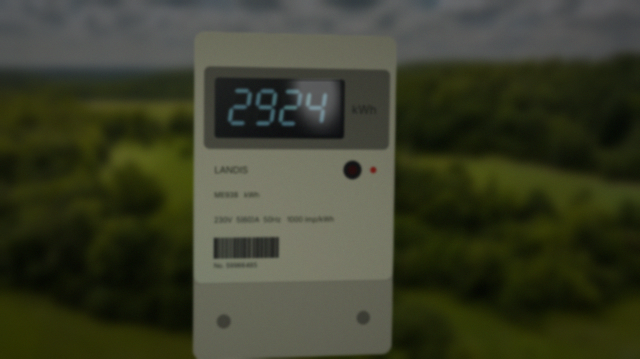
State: 2924 kWh
